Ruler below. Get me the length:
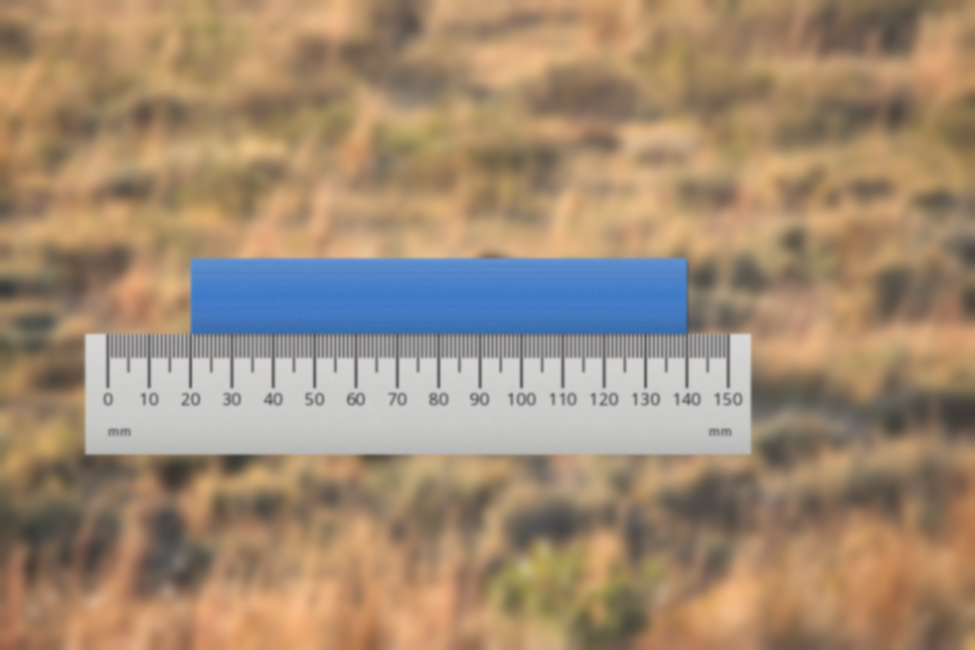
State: 120 mm
